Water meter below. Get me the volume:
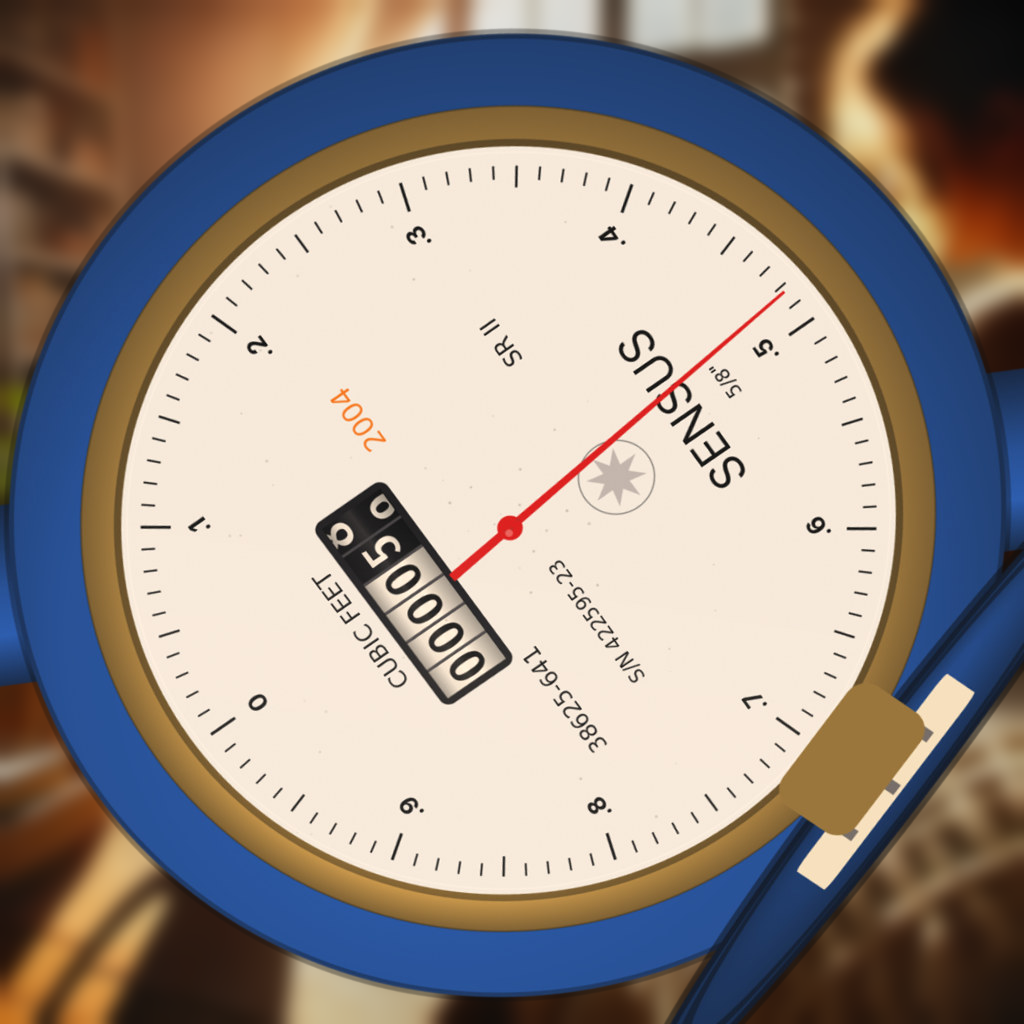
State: 58.48 ft³
